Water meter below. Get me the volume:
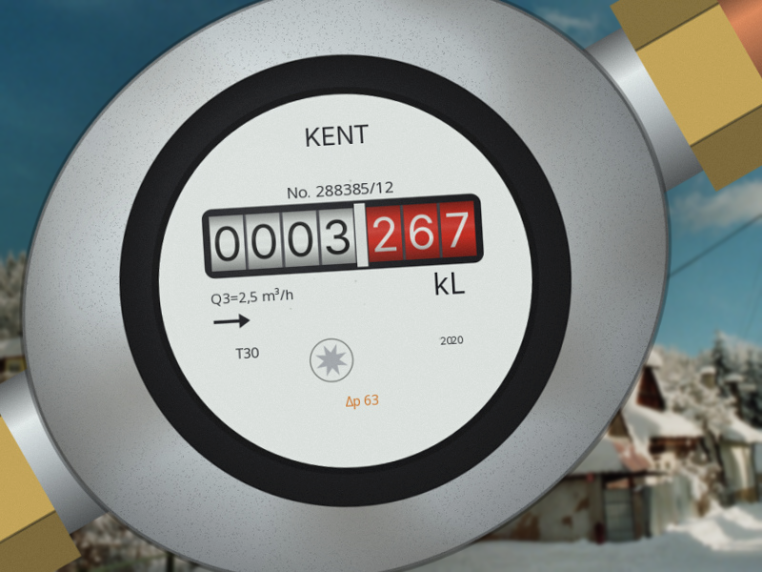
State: 3.267 kL
